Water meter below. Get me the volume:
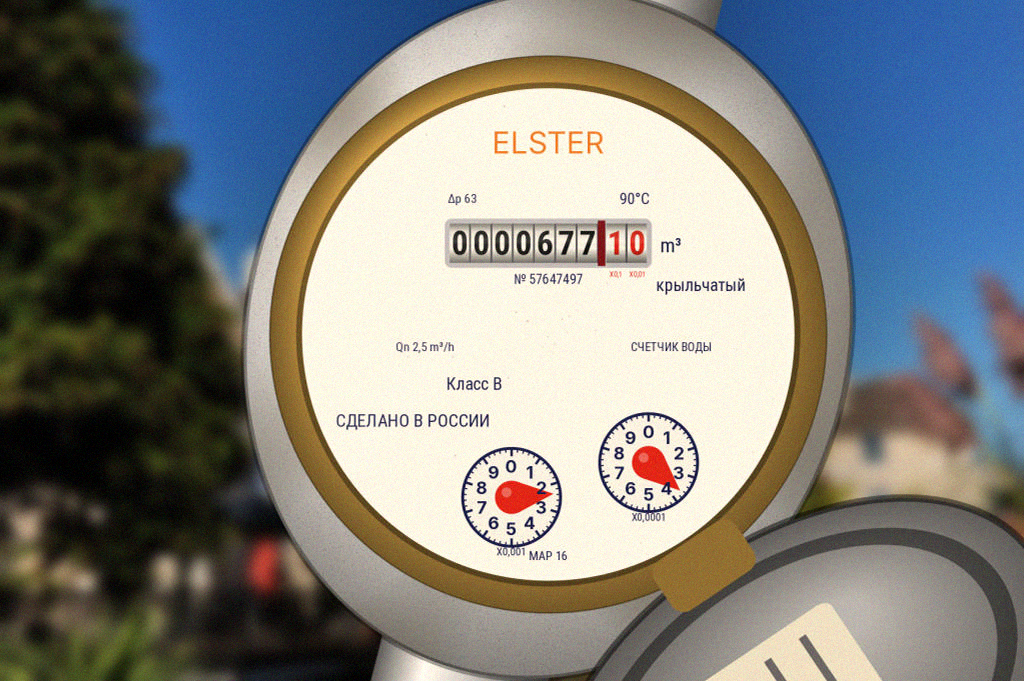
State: 677.1023 m³
